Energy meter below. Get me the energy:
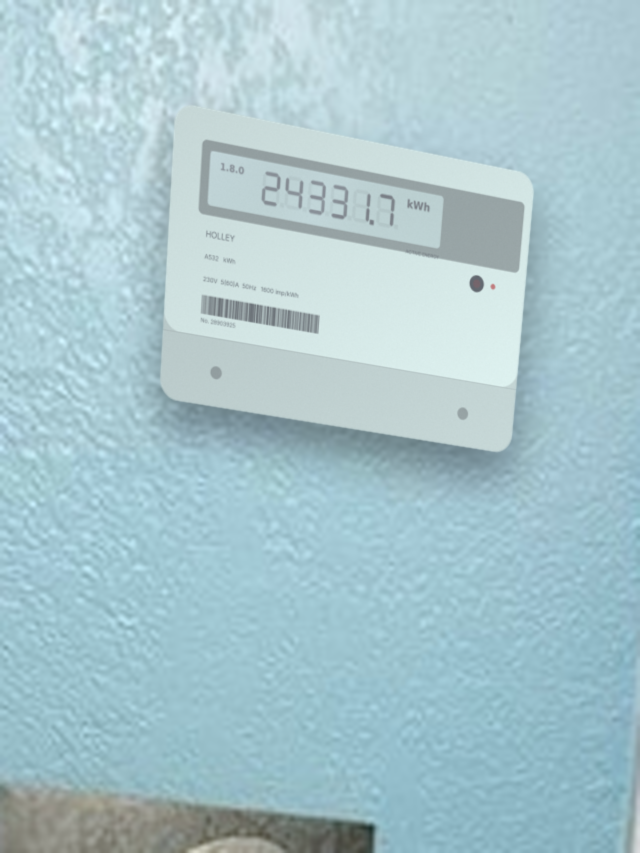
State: 24331.7 kWh
